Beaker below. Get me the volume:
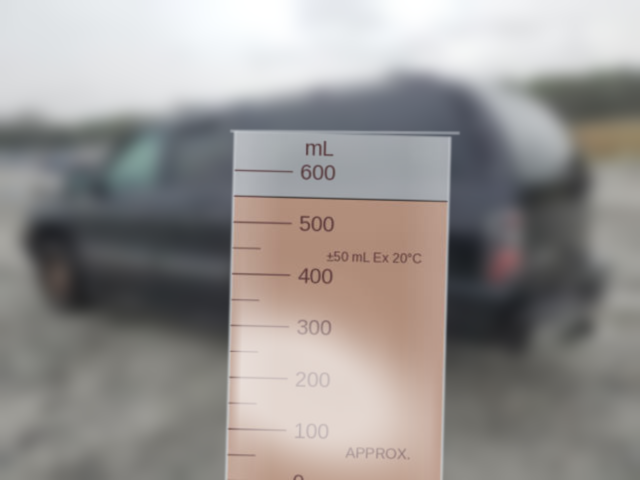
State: 550 mL
